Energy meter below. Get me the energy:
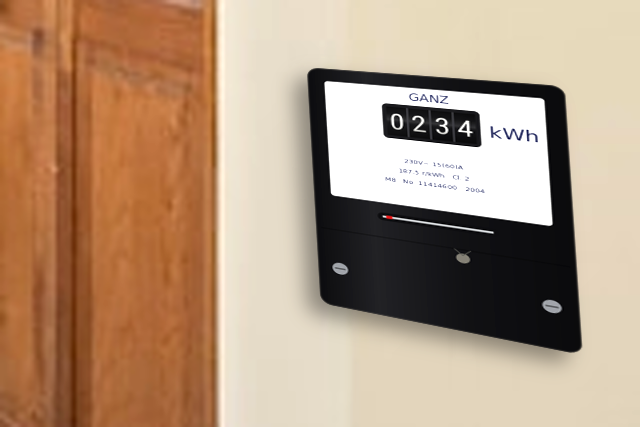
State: 234 kWh
